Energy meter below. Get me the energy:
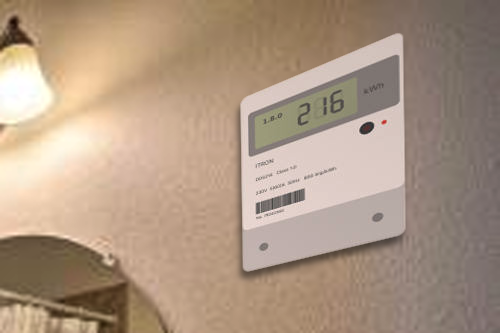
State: 216 kWh
